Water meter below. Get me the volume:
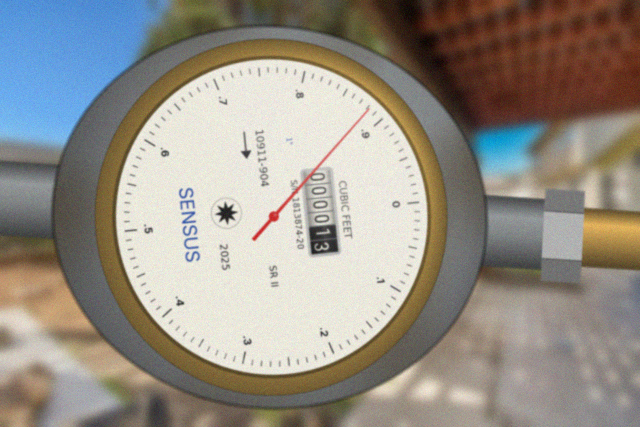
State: 12.88 ft³
